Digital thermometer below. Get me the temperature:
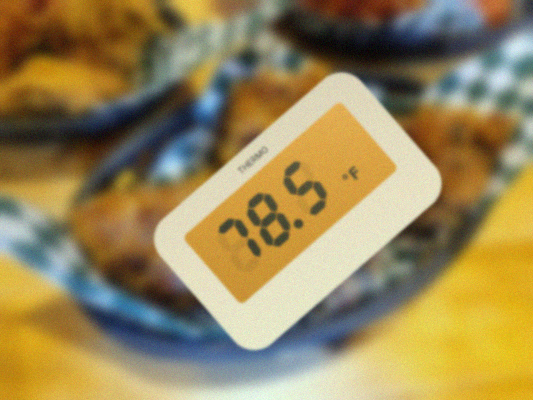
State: 78.5 °F
